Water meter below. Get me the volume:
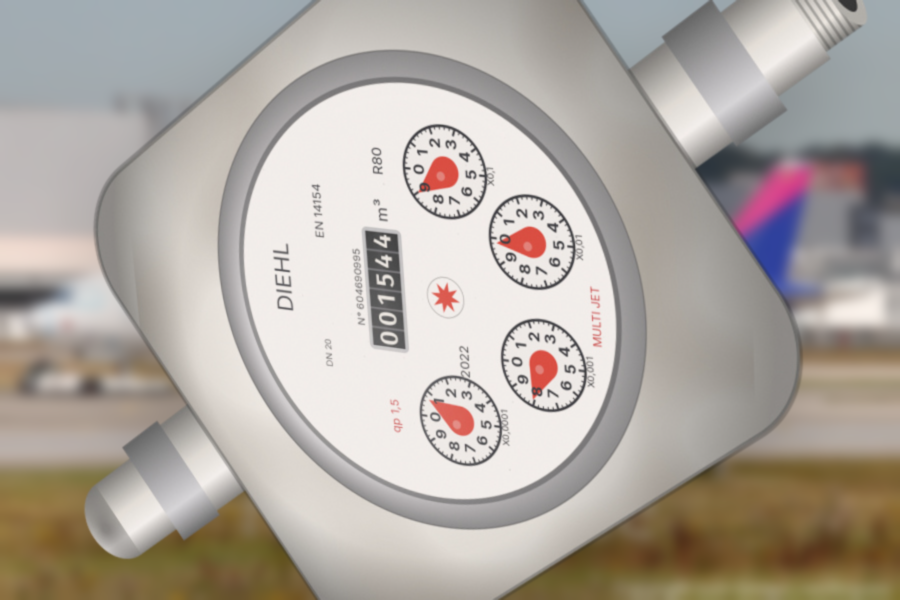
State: 1544.8980 m³
